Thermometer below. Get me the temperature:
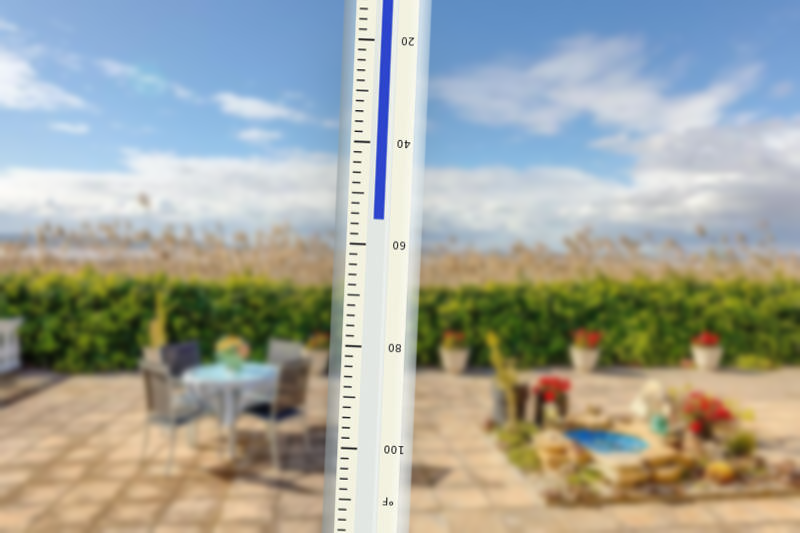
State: 55 °F
